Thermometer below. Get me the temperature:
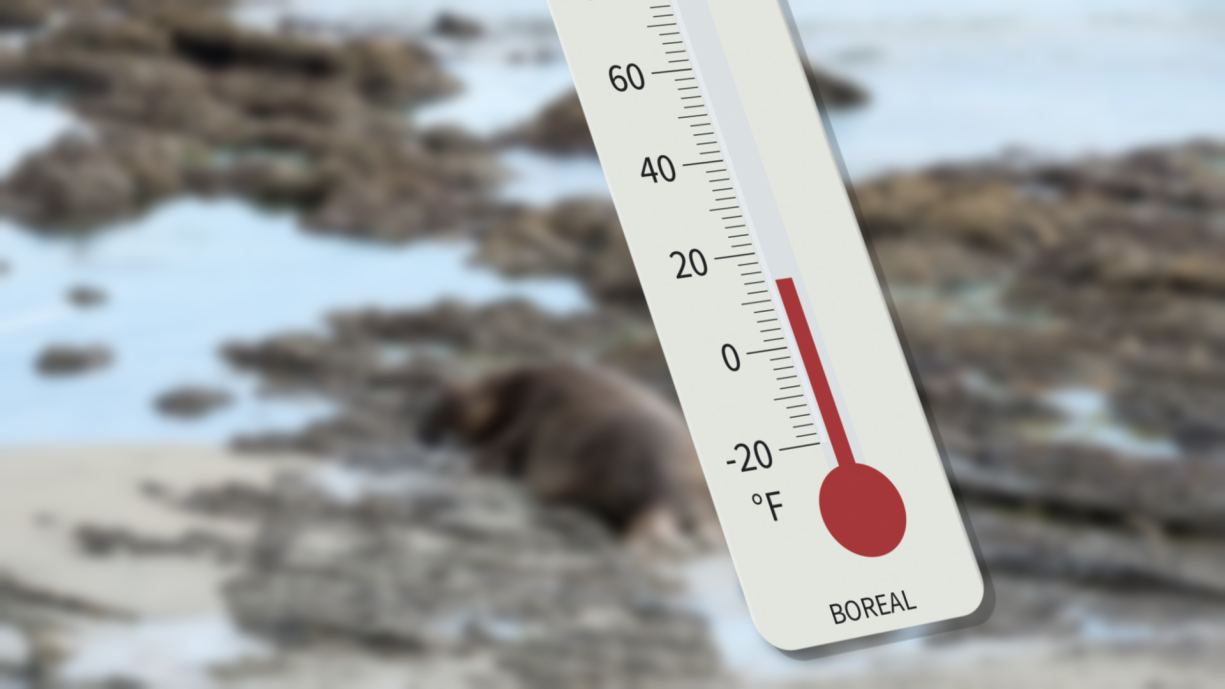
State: 14 °F
